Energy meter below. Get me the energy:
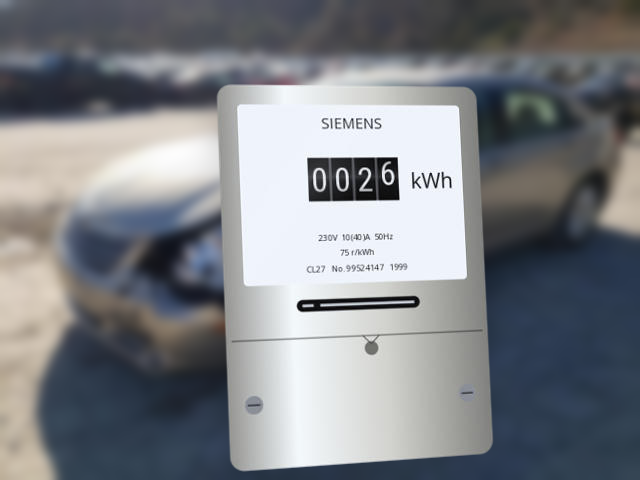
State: 26 kWh
